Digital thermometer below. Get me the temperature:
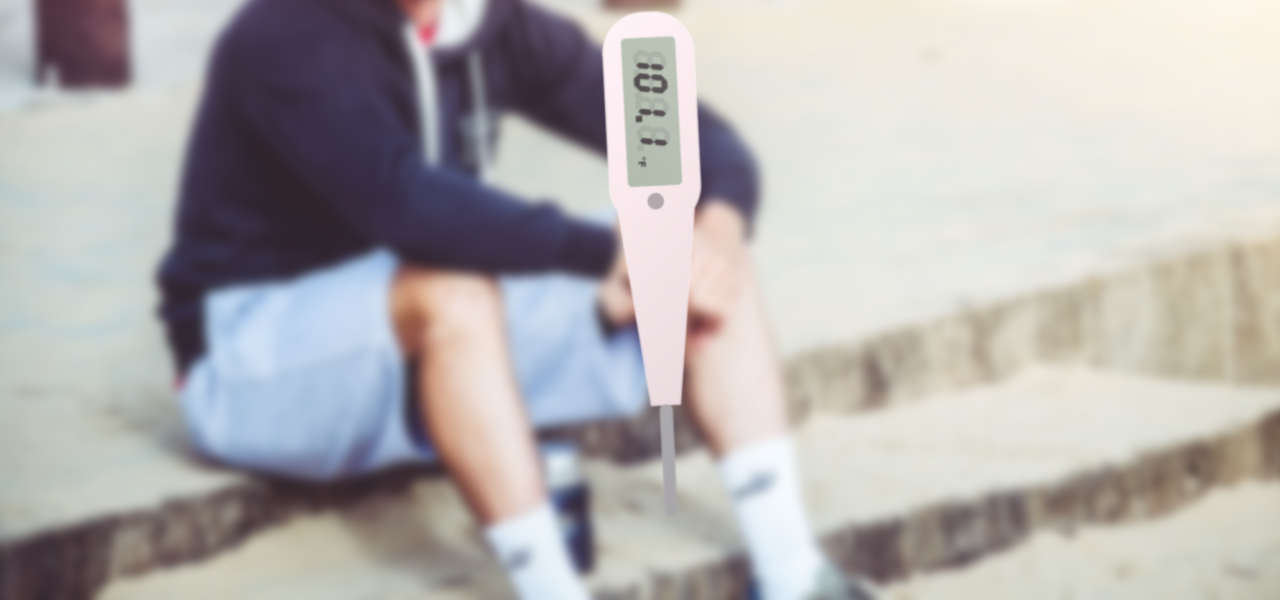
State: 101.1 °F
